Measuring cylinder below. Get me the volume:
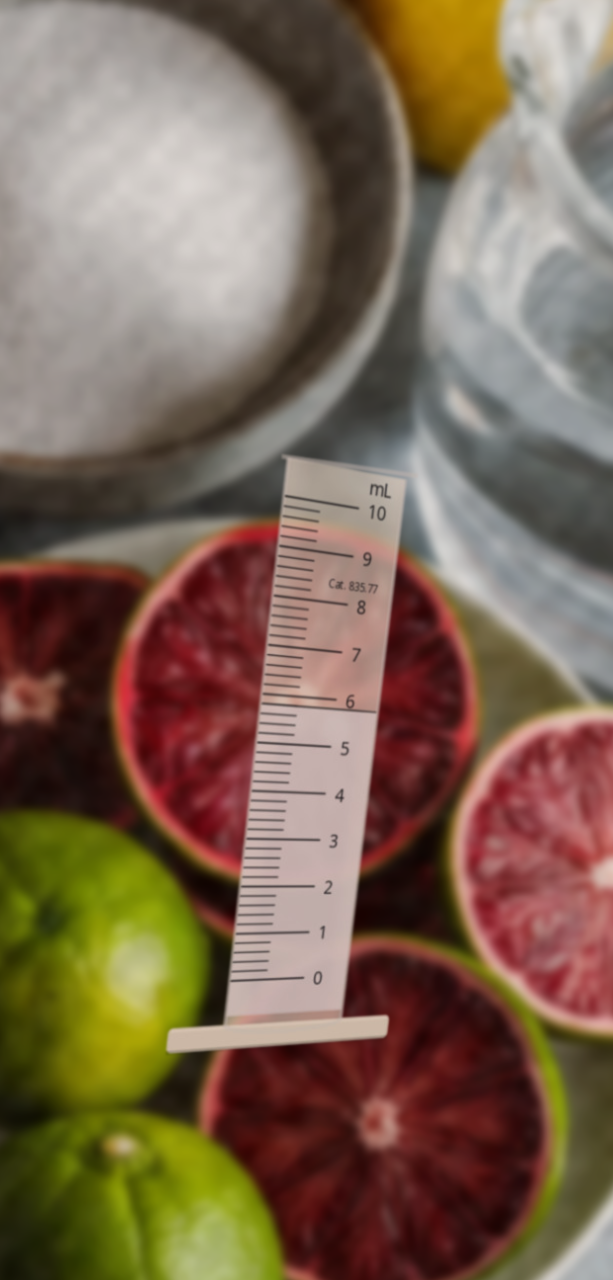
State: 5.8 mL
